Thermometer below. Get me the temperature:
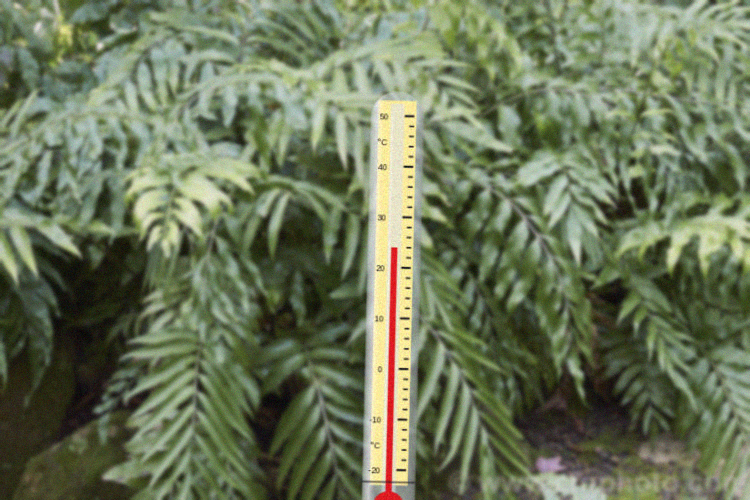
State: 24 °C
